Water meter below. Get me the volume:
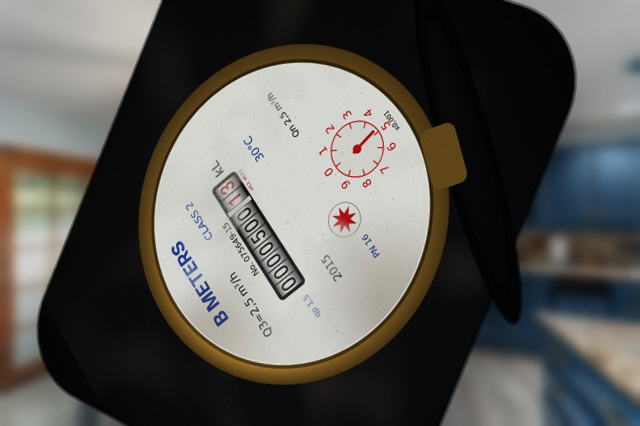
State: 500.134 kL
